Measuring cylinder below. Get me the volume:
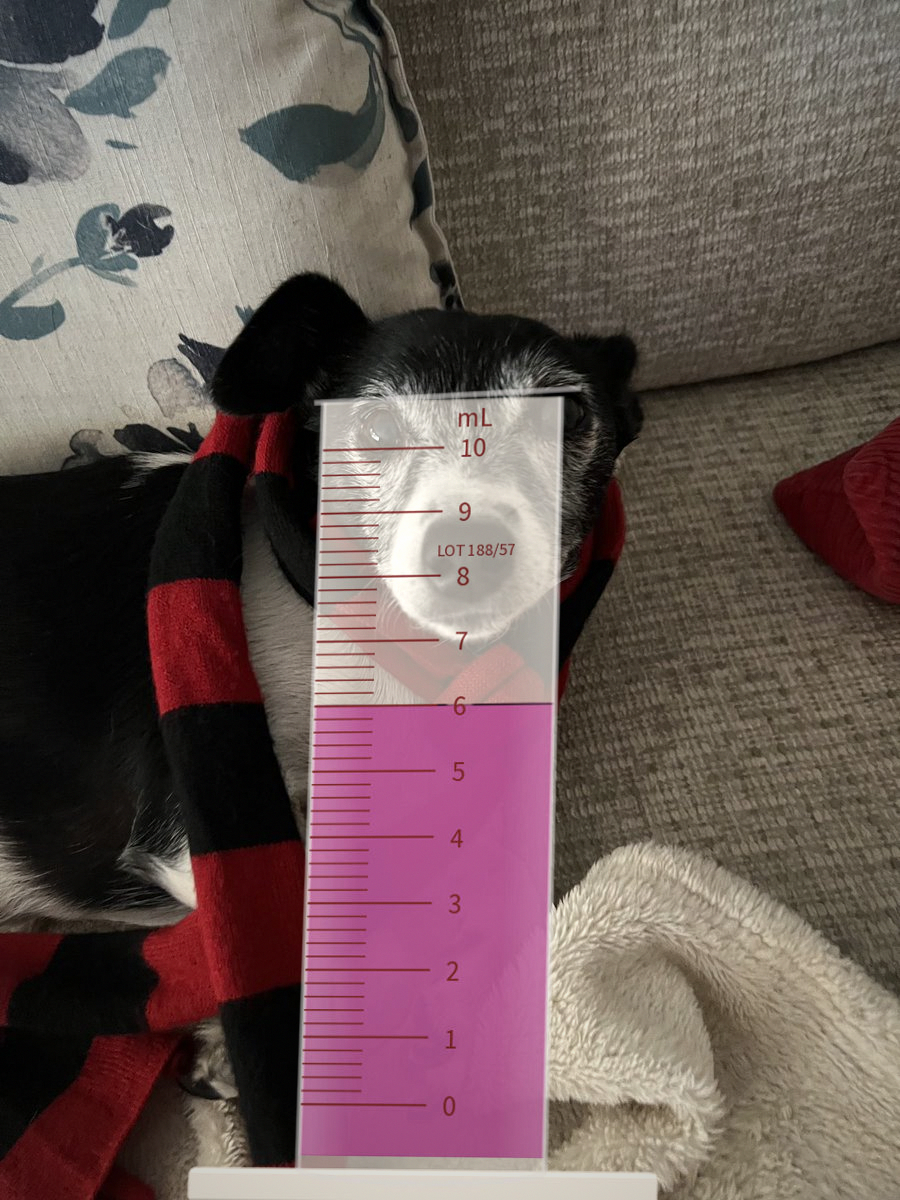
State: 6 mL
